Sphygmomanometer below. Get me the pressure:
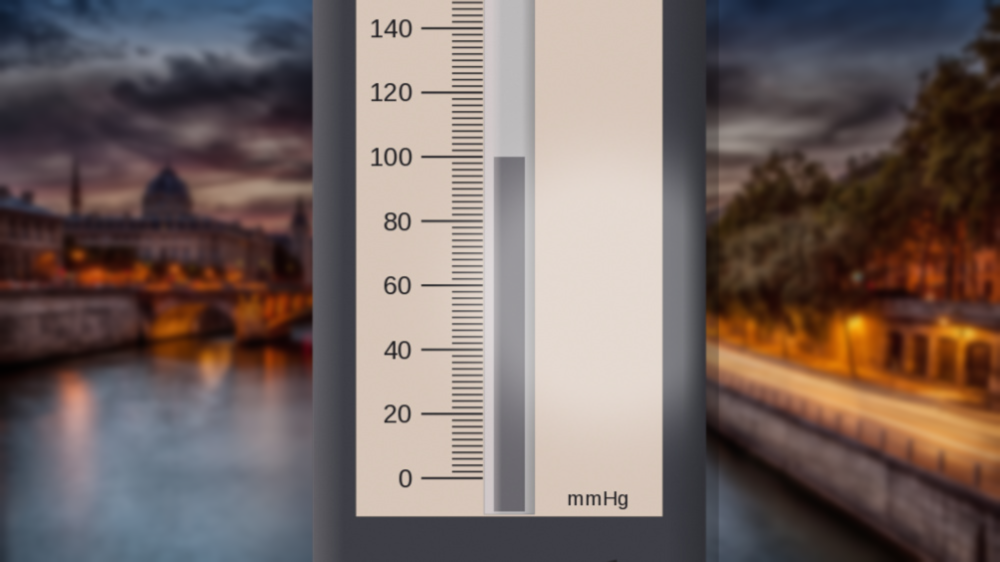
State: 100 mmHg
